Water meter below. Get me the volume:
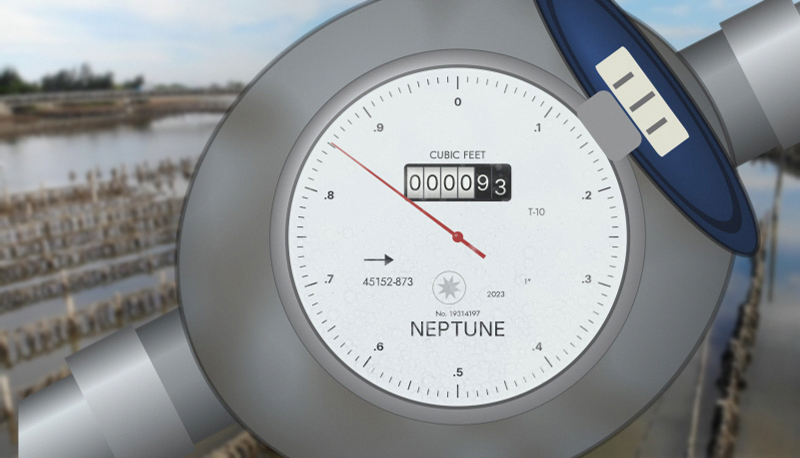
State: 92.85 ft³
